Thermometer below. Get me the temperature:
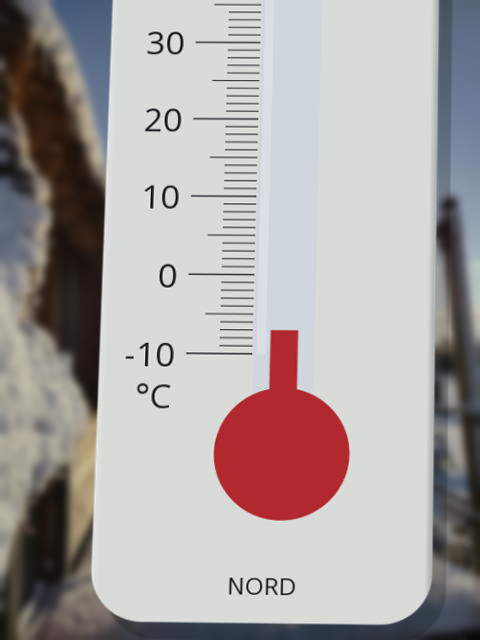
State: -7 °C
